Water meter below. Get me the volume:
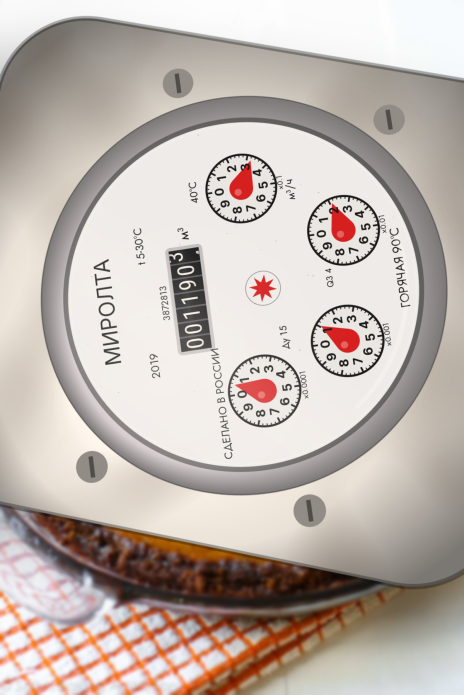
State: 11903.3210 m³
